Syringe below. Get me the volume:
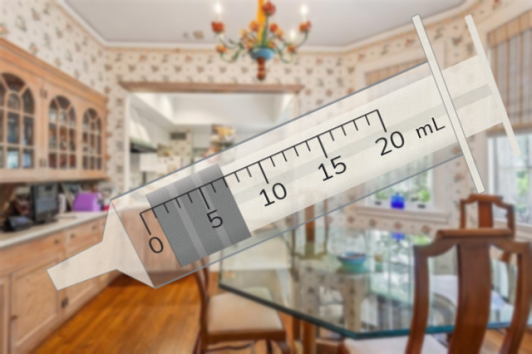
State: 1 mL
